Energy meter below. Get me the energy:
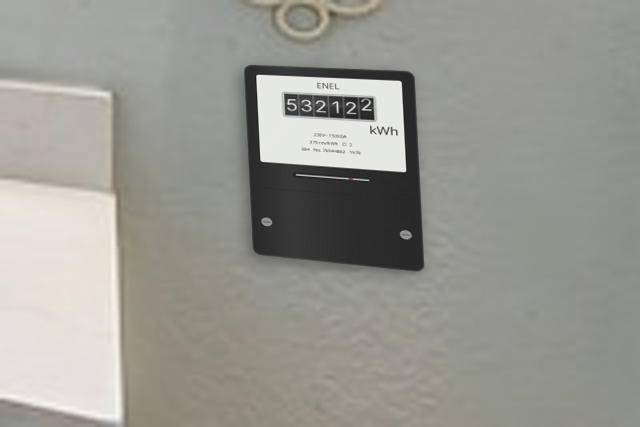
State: 532122 kWh
